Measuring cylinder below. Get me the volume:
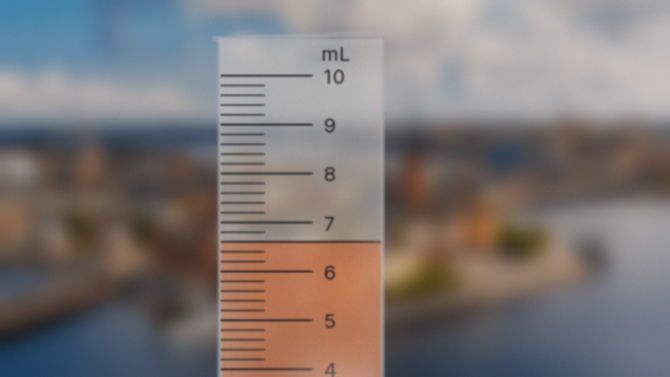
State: 6.6 mL
